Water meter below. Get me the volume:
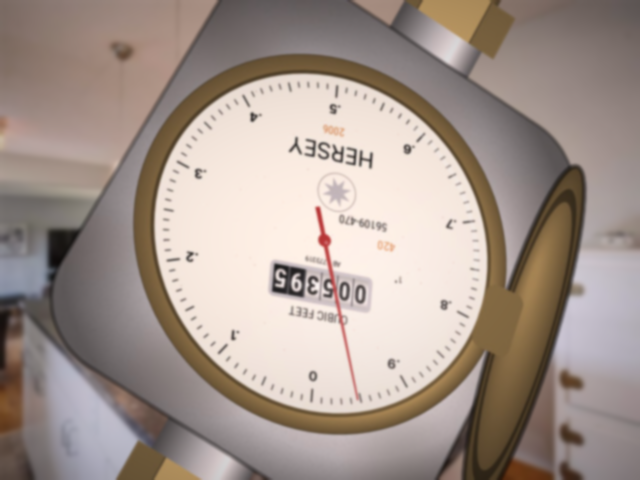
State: 5394.95 ft³
